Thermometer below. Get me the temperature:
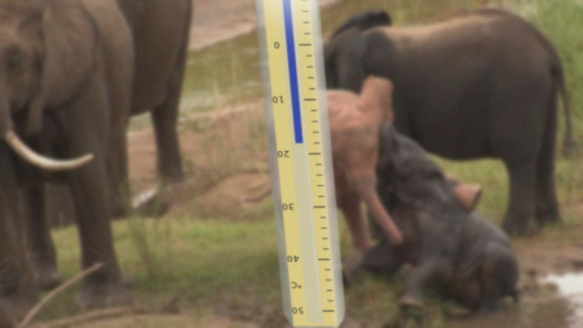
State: 18 °C
